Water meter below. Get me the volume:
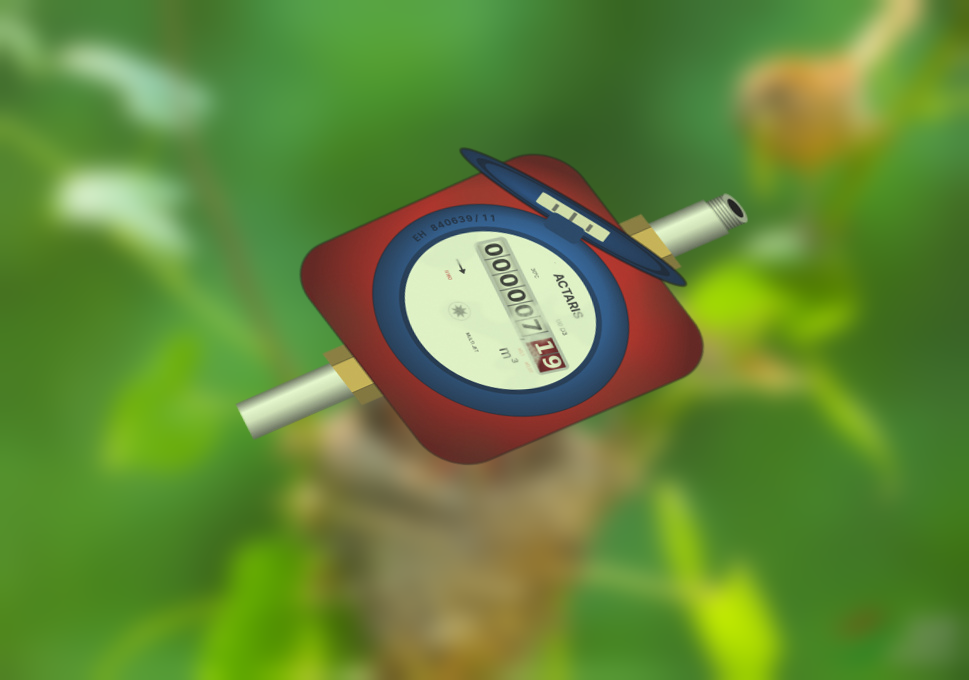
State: 7.19 m³
